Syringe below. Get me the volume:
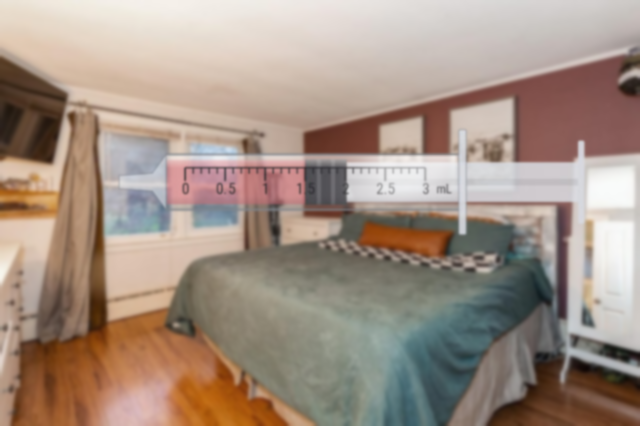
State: 1.5 mL
